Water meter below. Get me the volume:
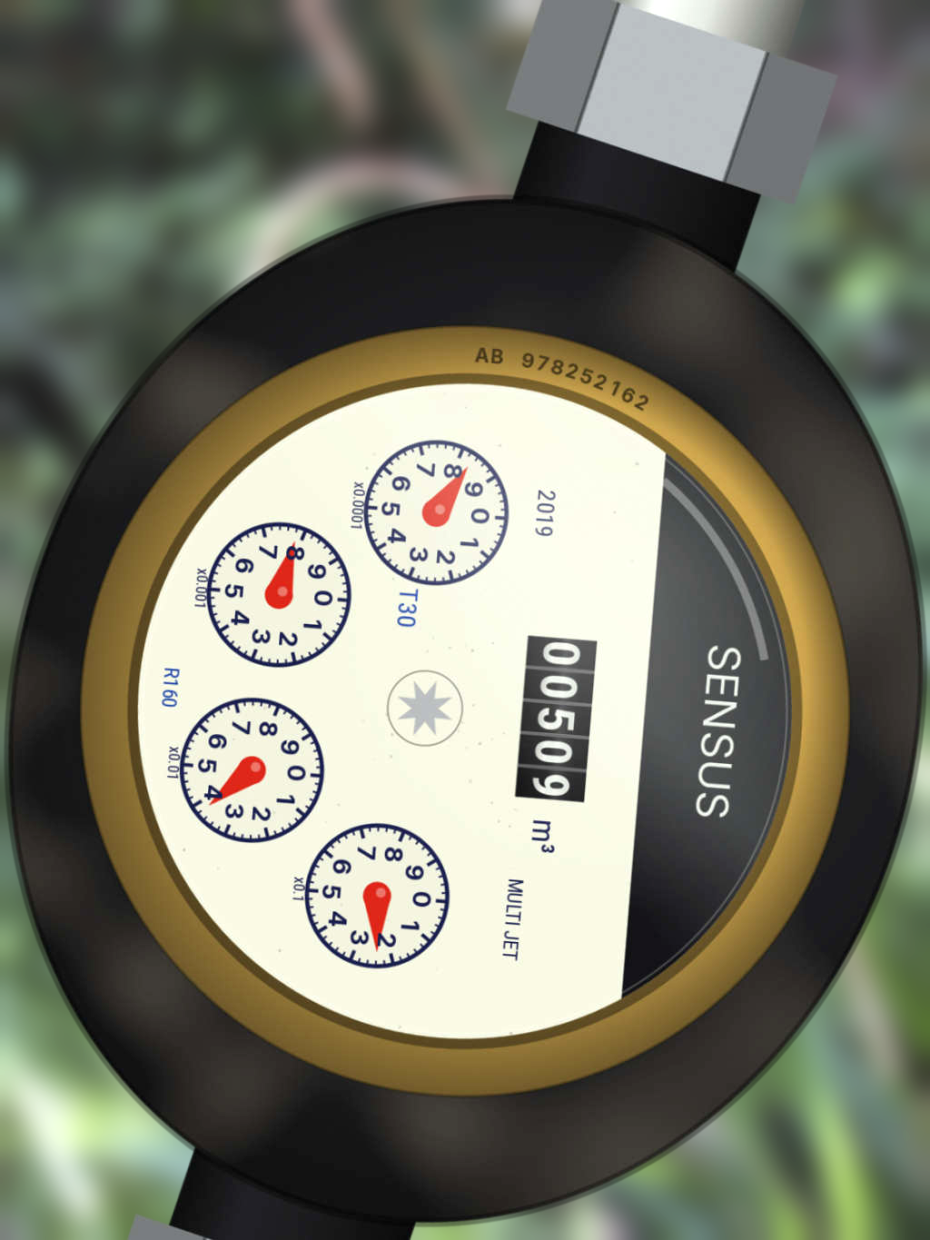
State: 509.2378 m³
